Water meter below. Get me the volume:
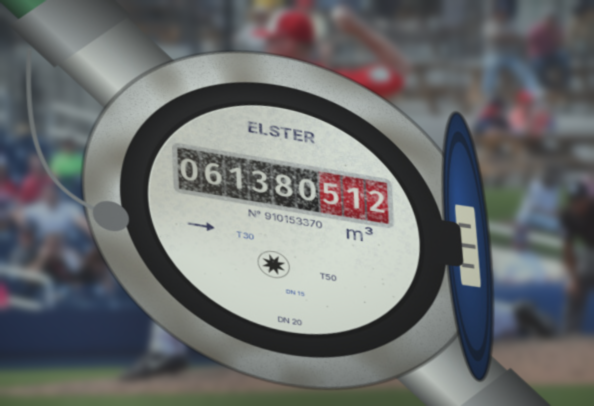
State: 61380.512 m³
